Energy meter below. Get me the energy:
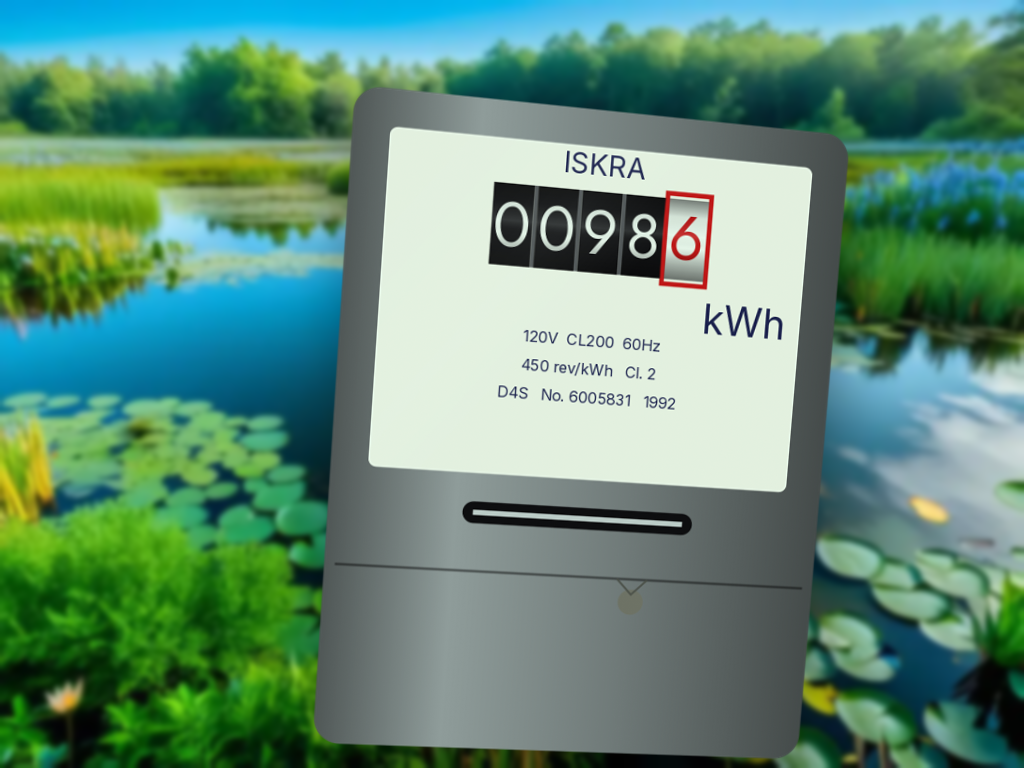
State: 98.6 kWh
